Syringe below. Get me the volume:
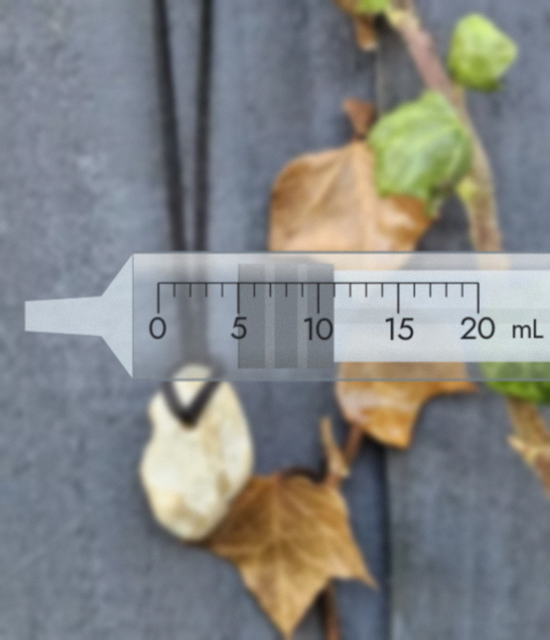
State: 5 mL
